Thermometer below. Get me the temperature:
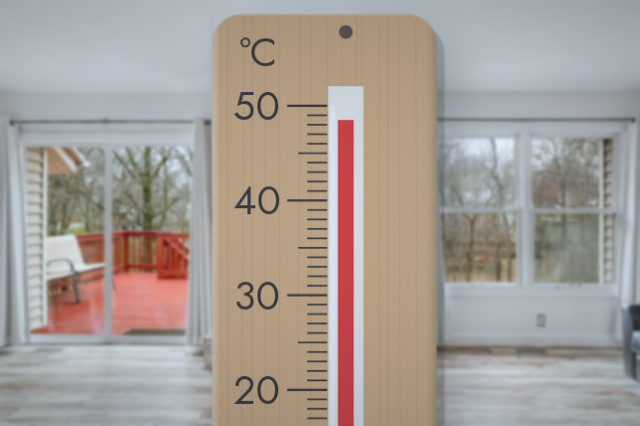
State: 48.5 °C
